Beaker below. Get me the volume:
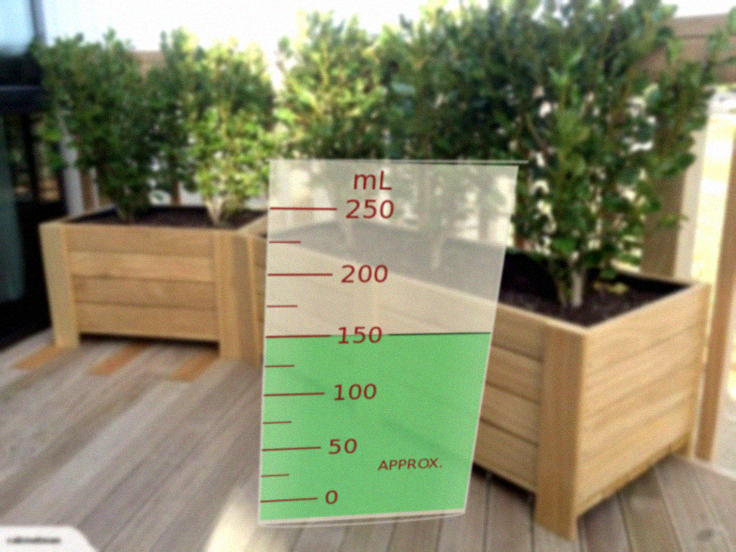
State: 150 mL
